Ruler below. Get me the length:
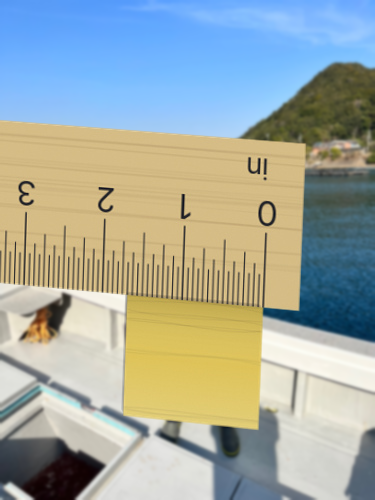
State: 1.6875 in
